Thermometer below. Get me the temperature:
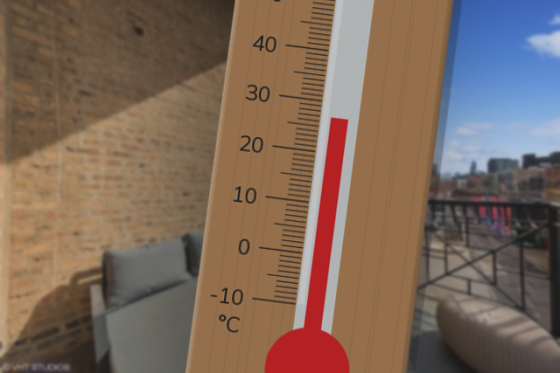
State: 27 °C
